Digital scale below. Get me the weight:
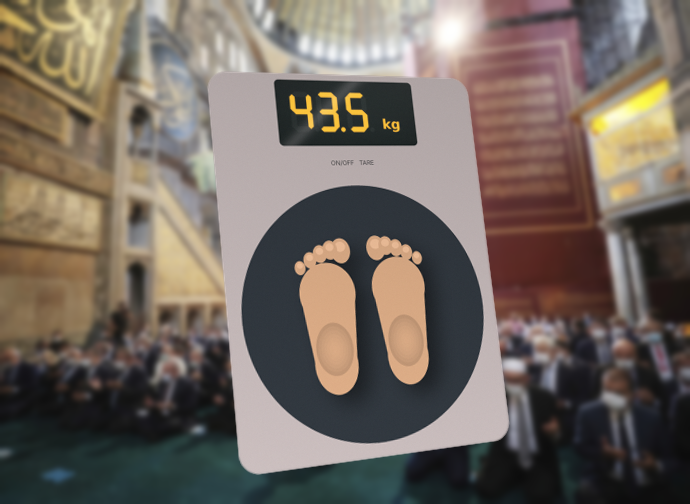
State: 43.5 kg
